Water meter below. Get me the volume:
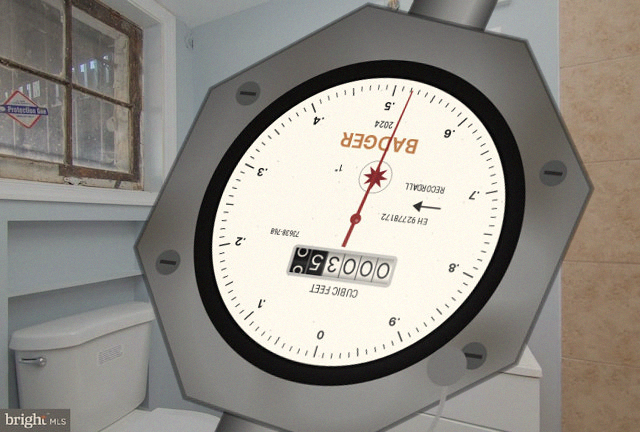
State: 358.52 ft³
